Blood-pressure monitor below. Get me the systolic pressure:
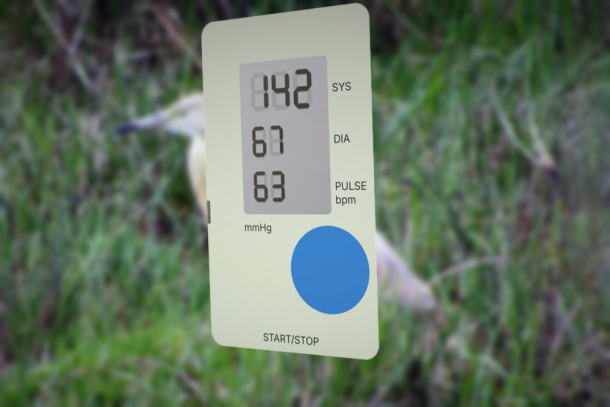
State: 142 mmHg
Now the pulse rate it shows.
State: 63 bpm
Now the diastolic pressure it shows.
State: 67 mmHg
